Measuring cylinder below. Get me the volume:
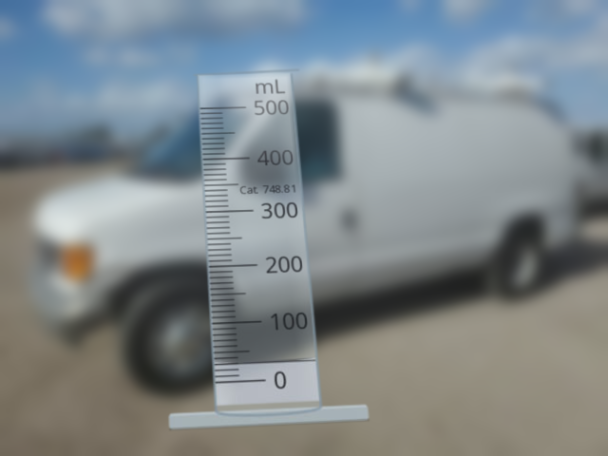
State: 30 mL
